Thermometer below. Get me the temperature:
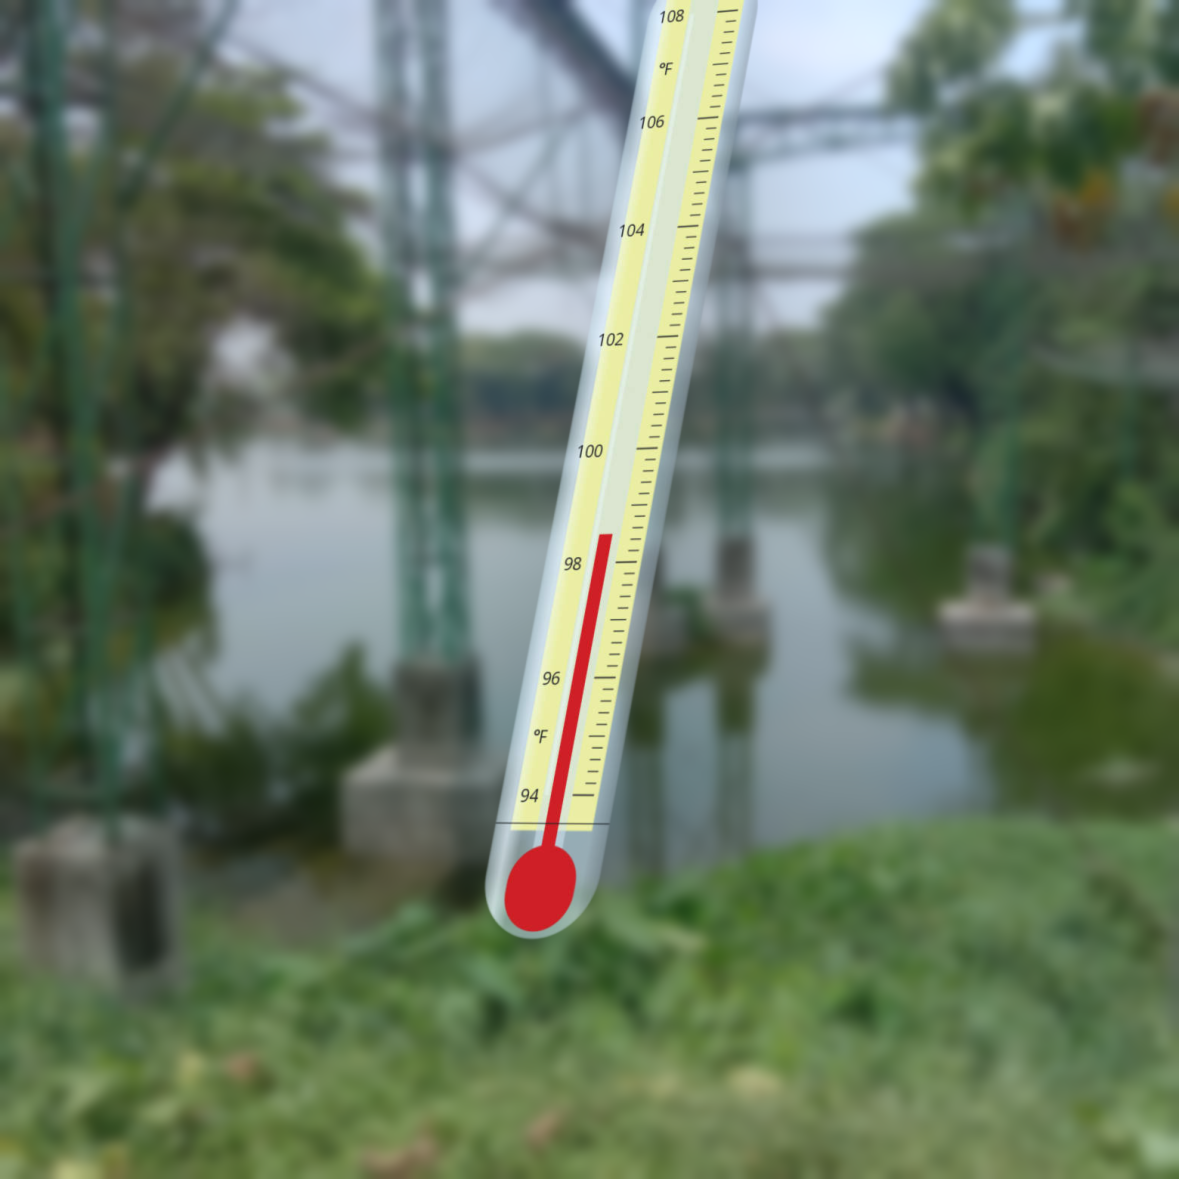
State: 98.5 °F
